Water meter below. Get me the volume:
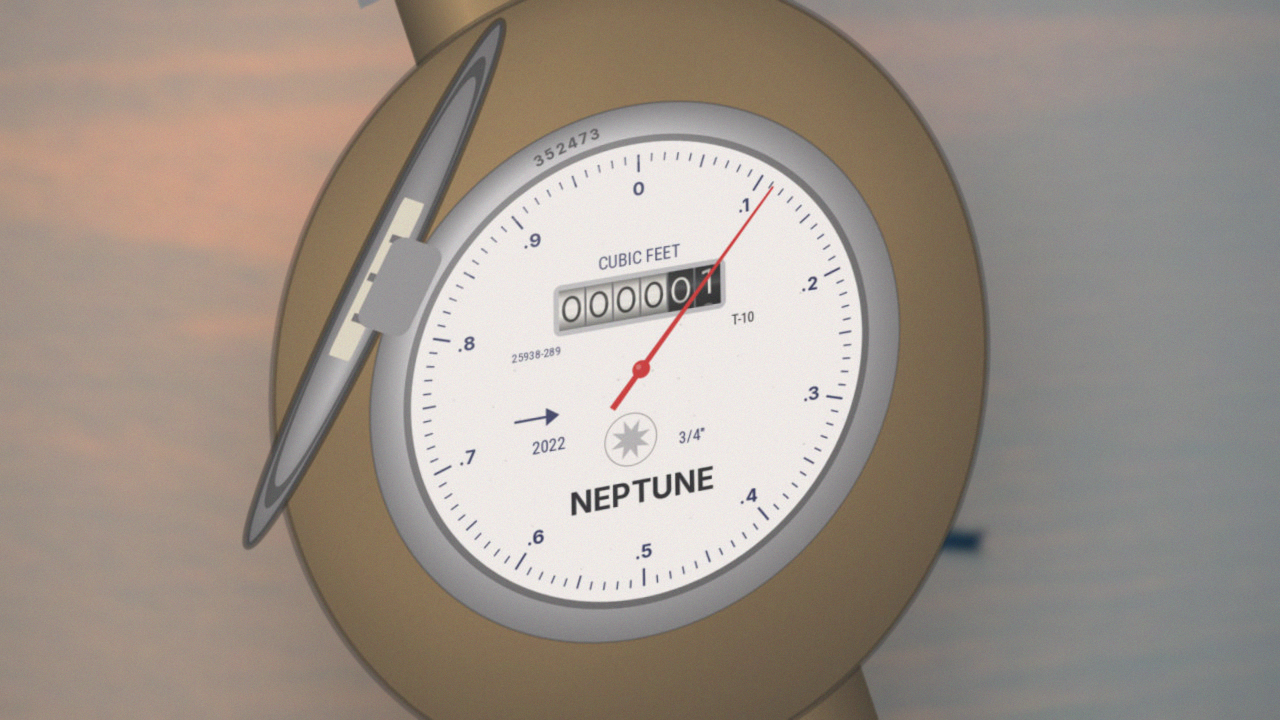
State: 1.11 ft³
